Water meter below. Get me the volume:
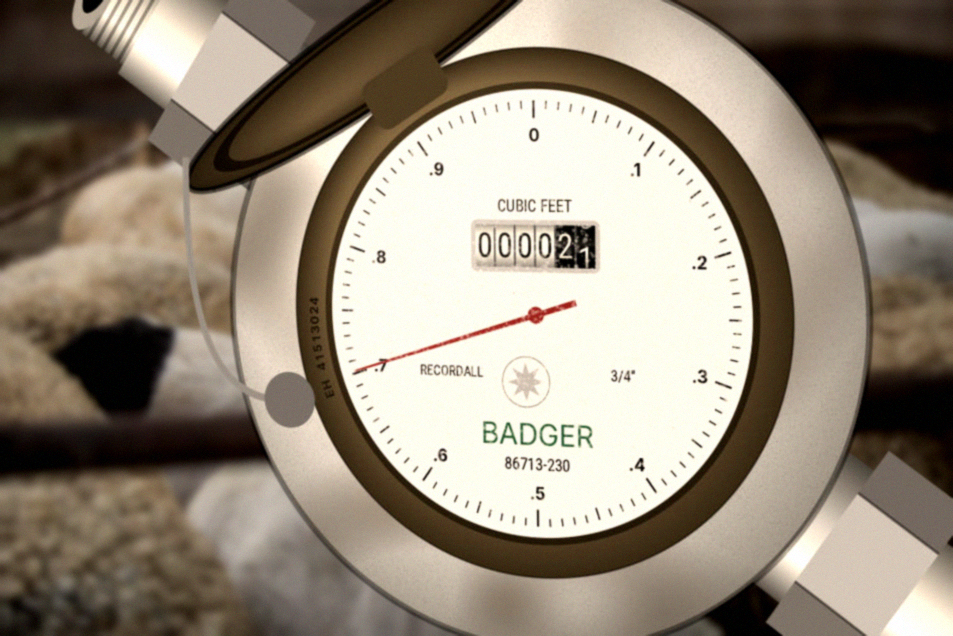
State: 20.70 ft³
